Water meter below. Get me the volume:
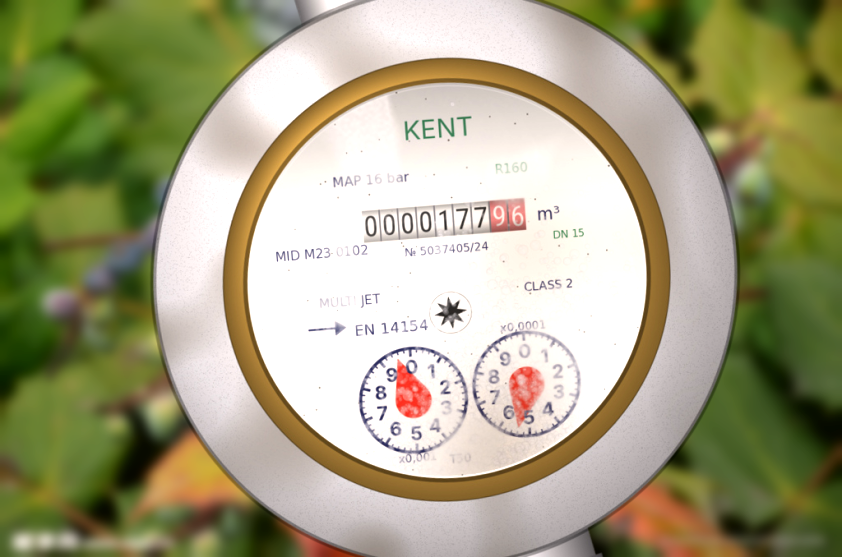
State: 177.9595 m³
